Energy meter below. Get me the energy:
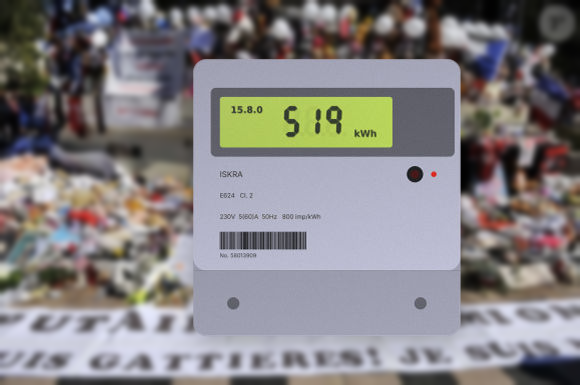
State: 519 kWh
